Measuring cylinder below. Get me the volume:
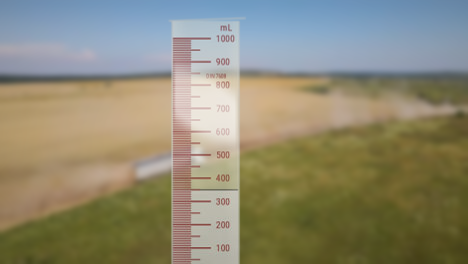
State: 350 mL
